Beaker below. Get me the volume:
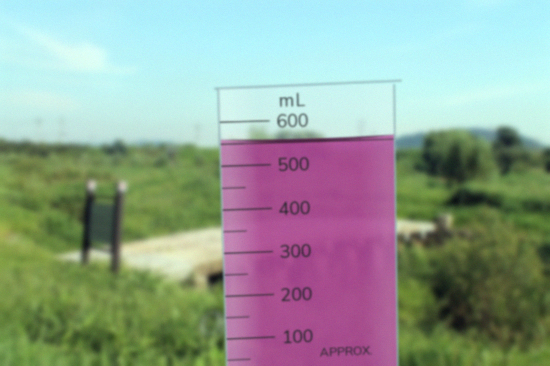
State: 550 mL
